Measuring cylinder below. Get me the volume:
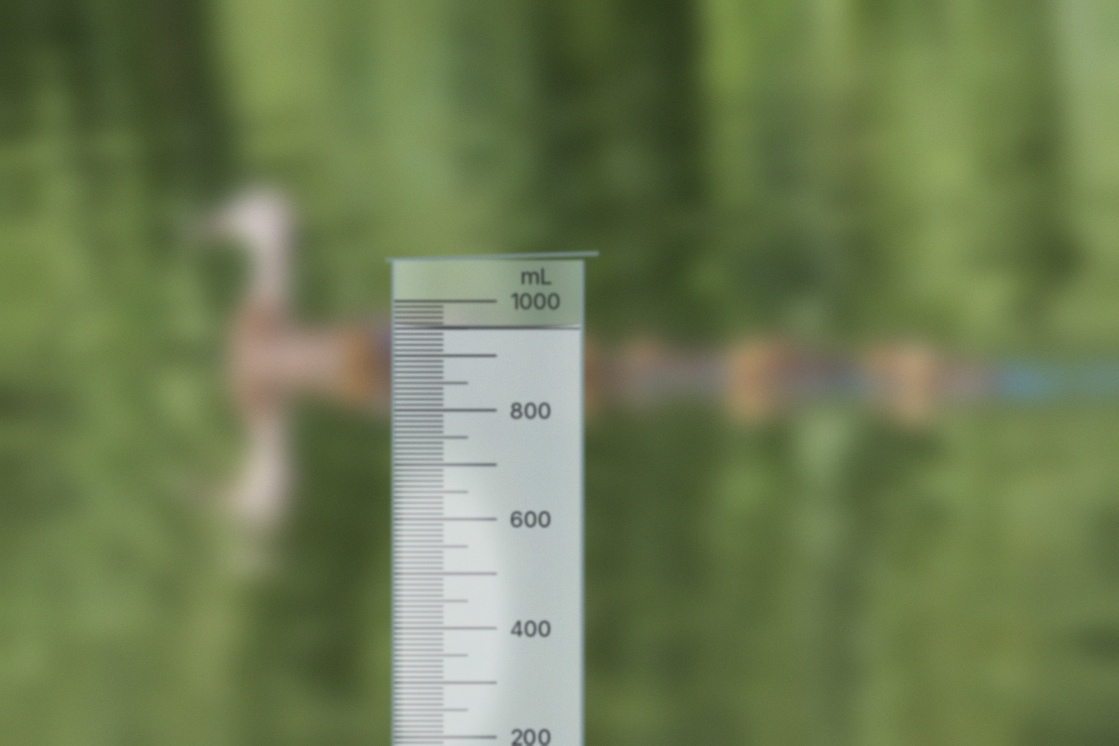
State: 950 mL
